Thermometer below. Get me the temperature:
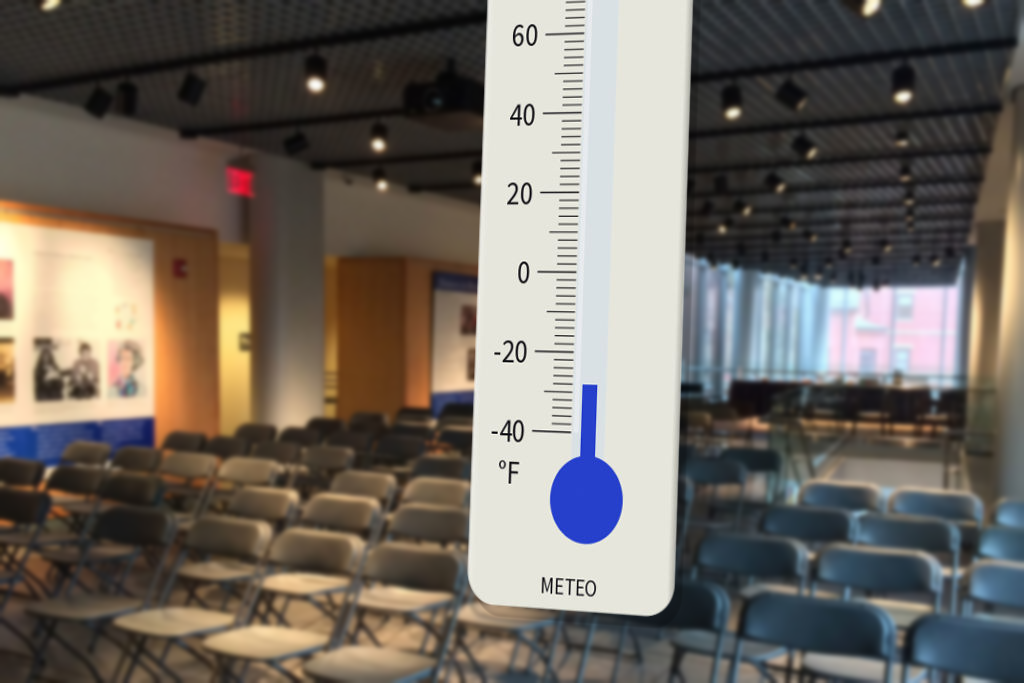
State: -28 °F
